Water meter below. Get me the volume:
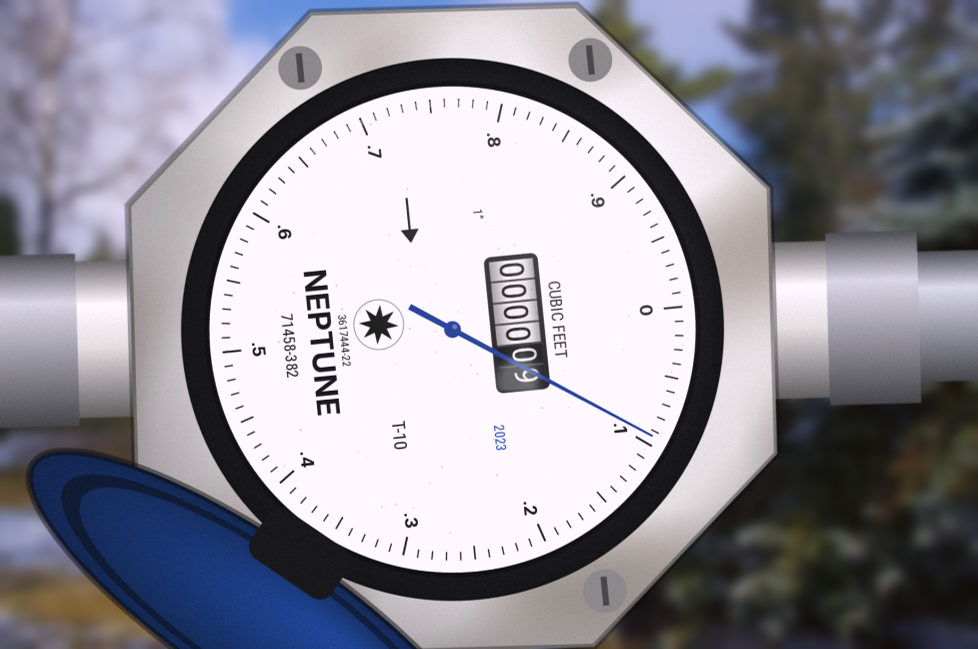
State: 9.09 ft³
